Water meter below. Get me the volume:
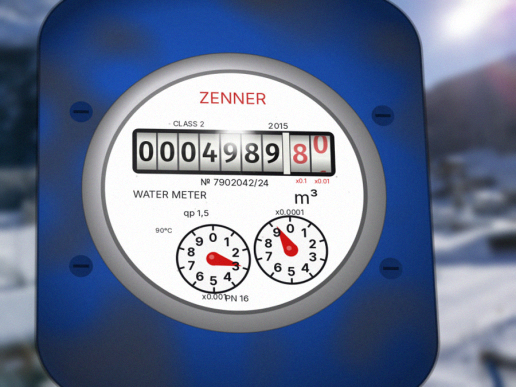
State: 4989.8029 m³
